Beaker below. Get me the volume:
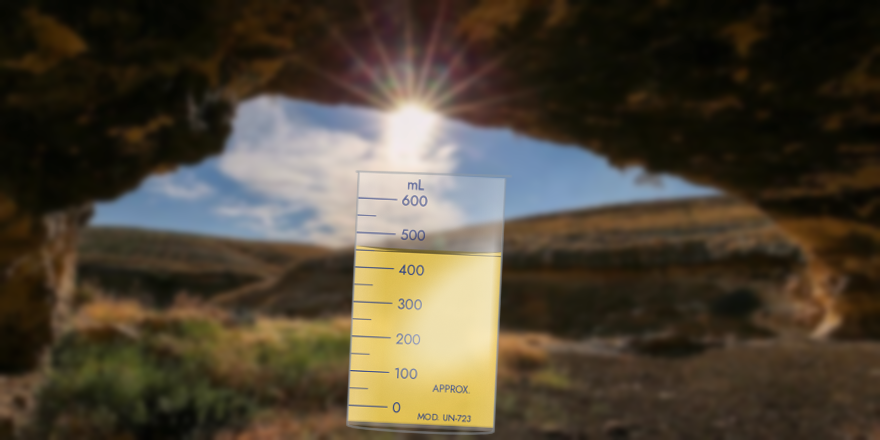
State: 450 mL
